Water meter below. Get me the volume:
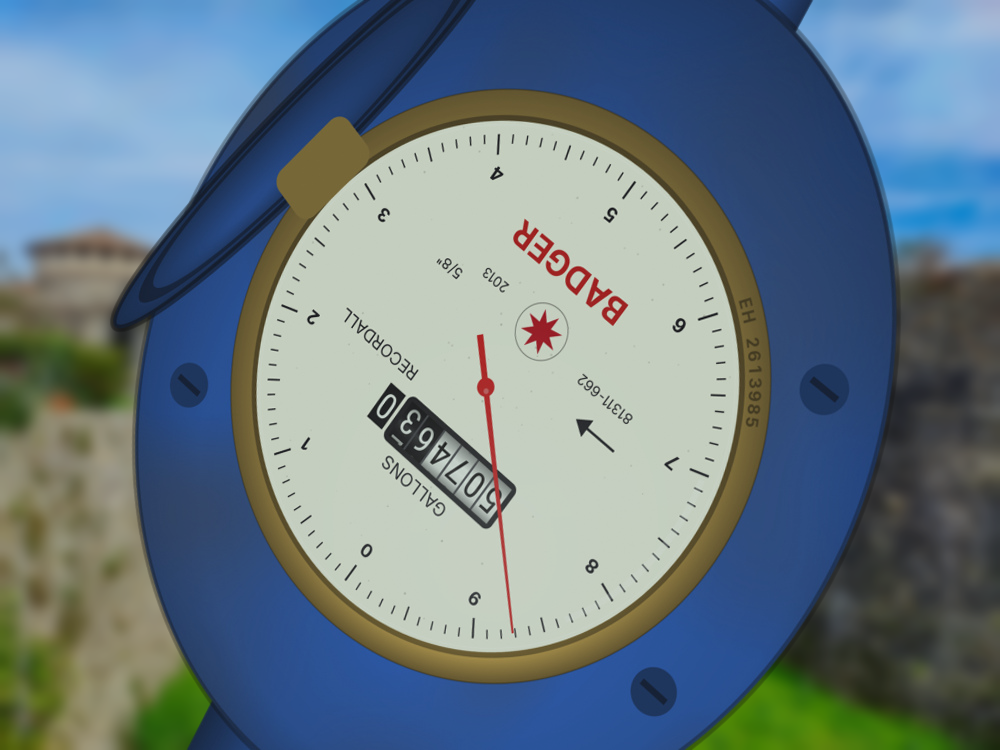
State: 5074628.7 gal
